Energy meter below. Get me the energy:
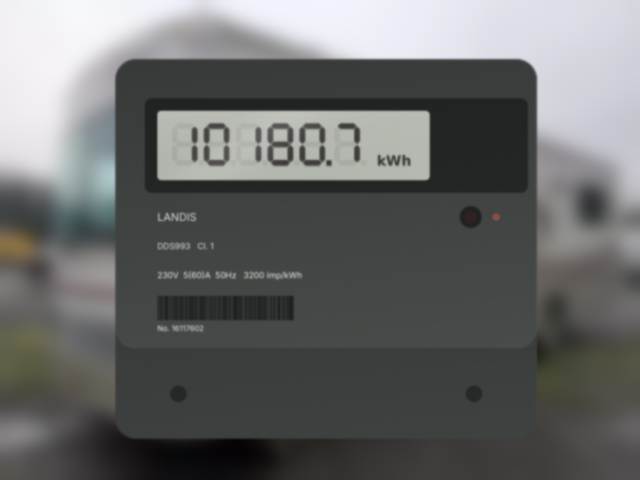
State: 10180.7 kWh
